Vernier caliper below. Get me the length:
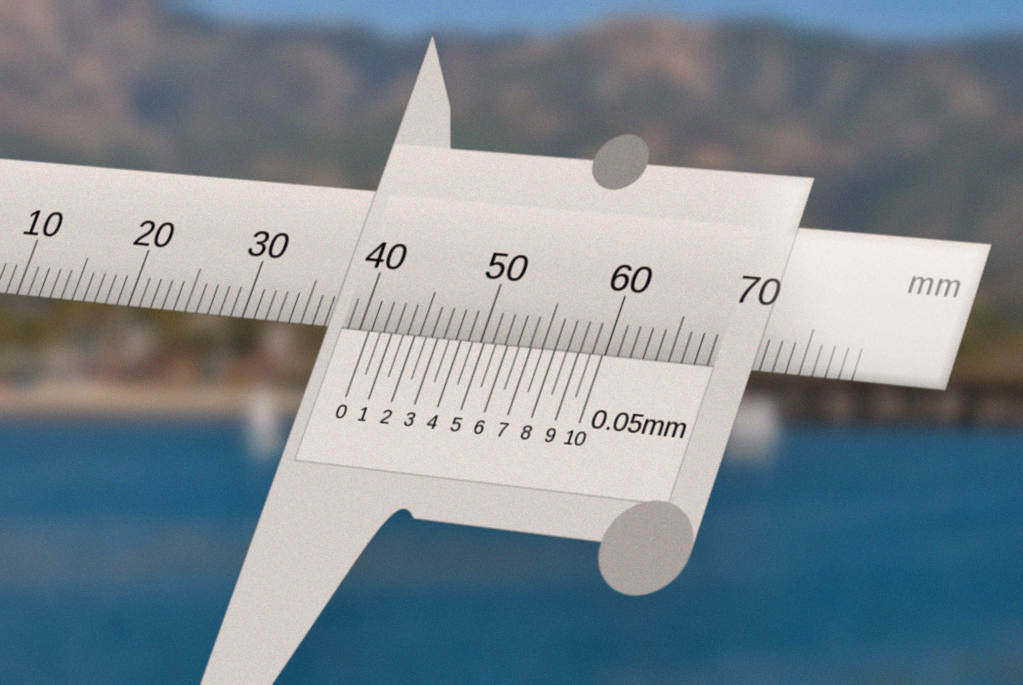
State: 40.8 mm
